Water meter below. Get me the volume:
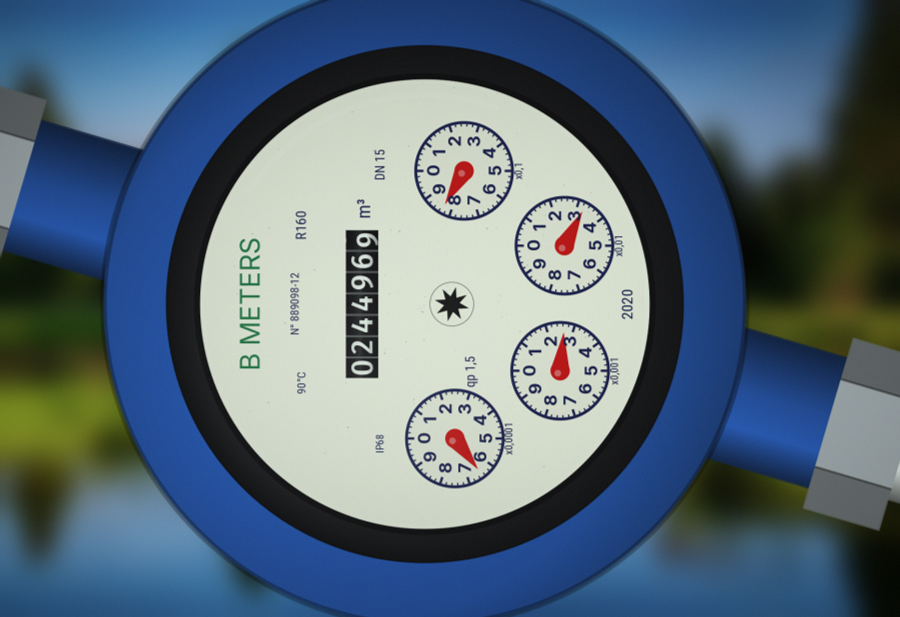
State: 244968.8326 m³
